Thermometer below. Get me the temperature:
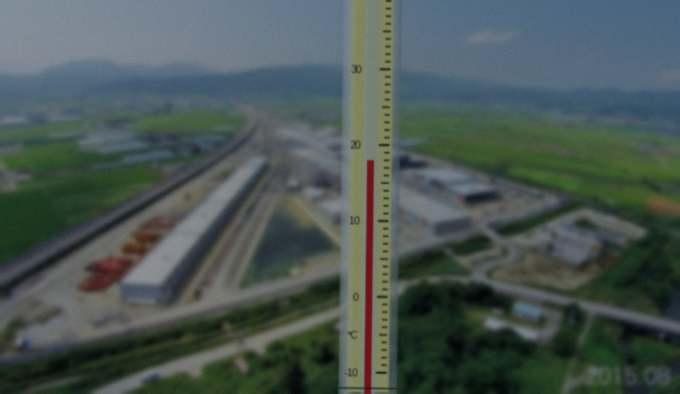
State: 18 °C
